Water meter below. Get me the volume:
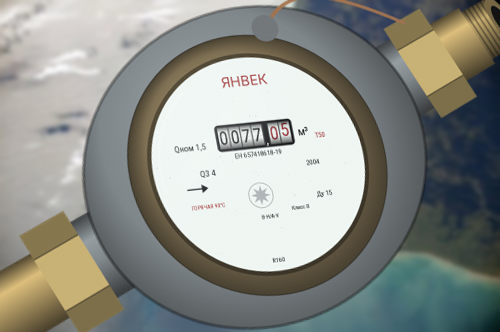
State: 77.05 m³
